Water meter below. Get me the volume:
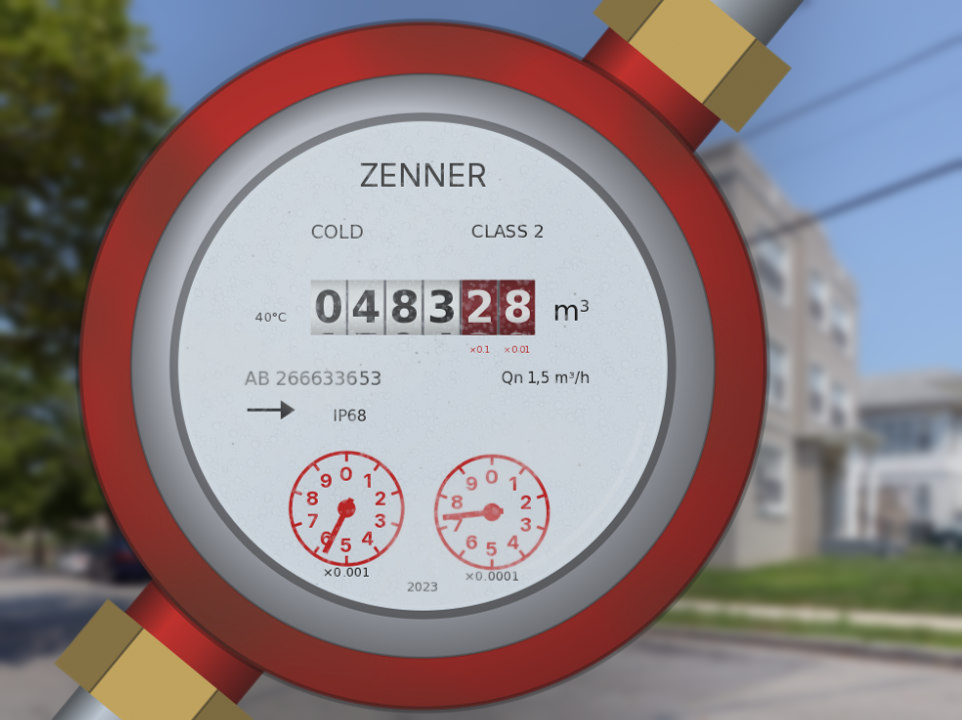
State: 483.2857 m³
